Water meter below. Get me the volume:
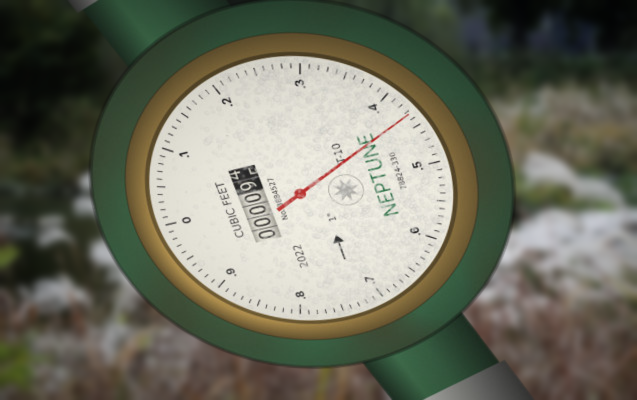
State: 94.43 ft³
